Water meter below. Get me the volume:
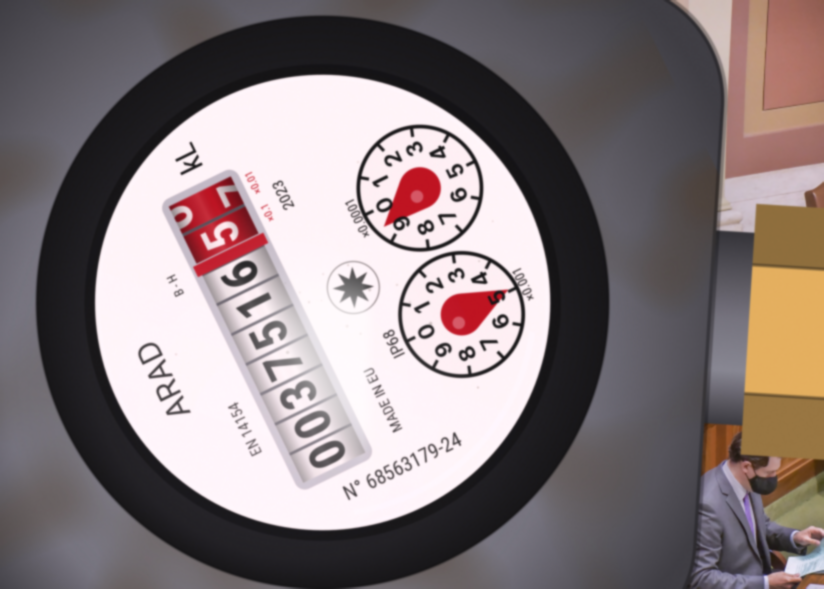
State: 37516.5649 kL
